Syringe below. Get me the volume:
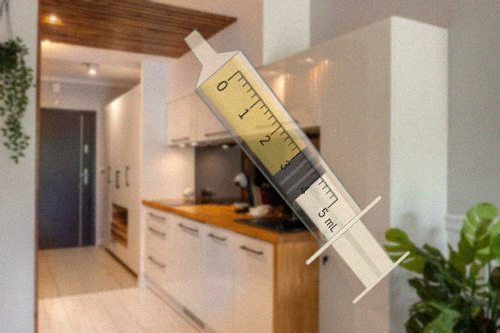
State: 3 mL
